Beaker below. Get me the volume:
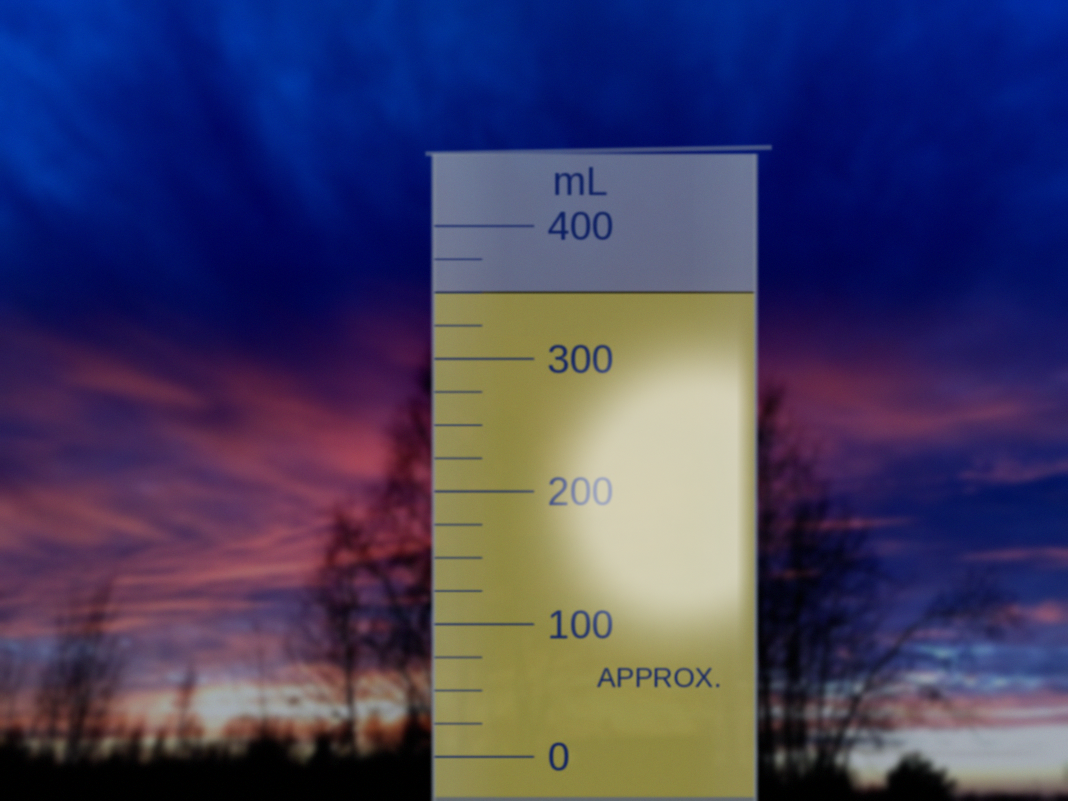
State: 350 mL
